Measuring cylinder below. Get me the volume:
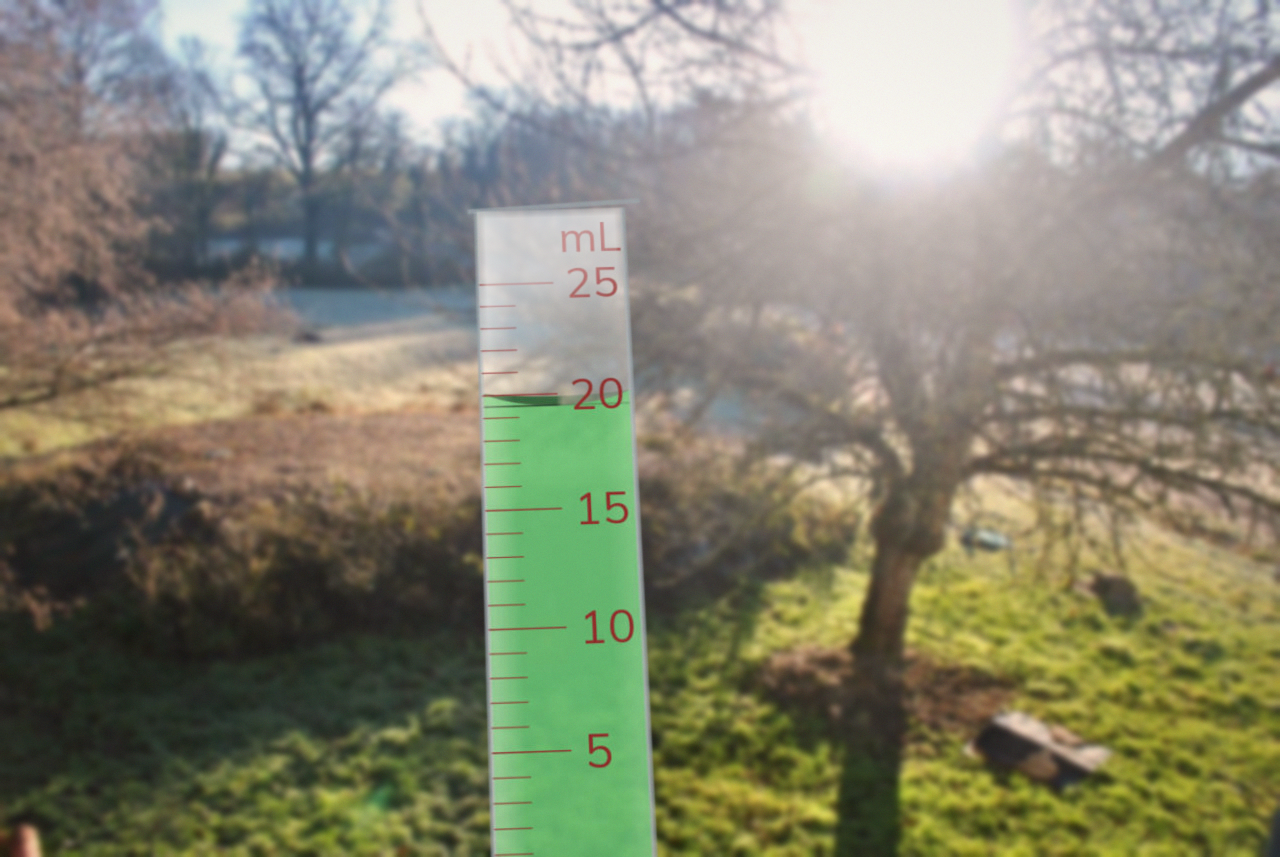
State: 19.5 mL
